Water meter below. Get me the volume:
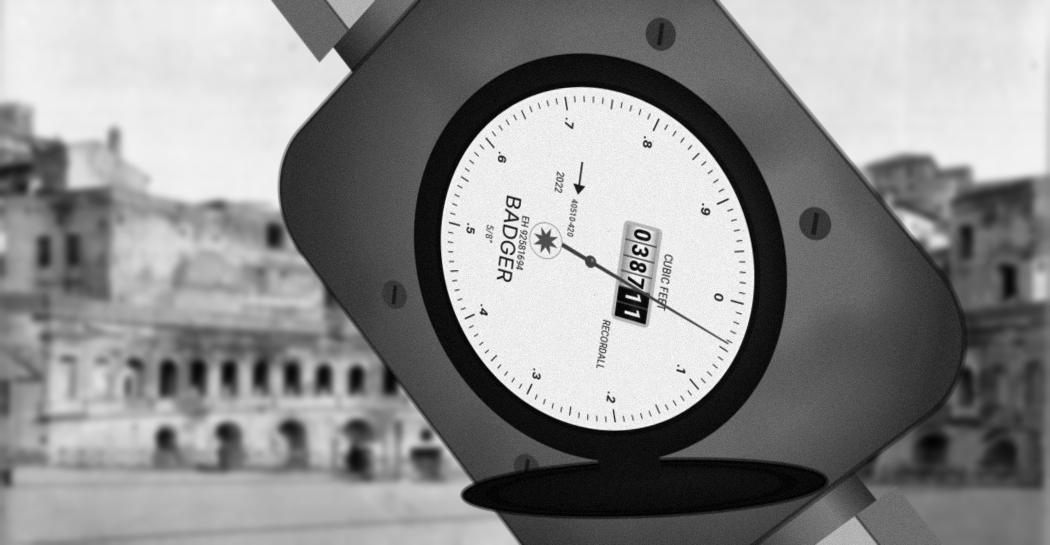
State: 38711.04 ft³
